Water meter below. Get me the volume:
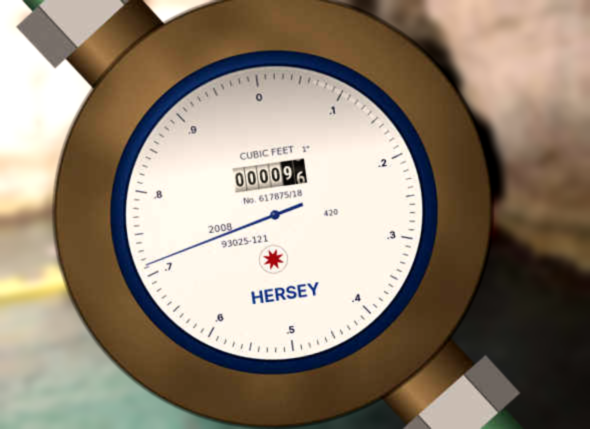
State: 95.71 ft³
